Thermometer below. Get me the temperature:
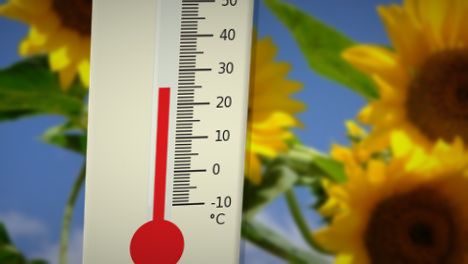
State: 25 °C
